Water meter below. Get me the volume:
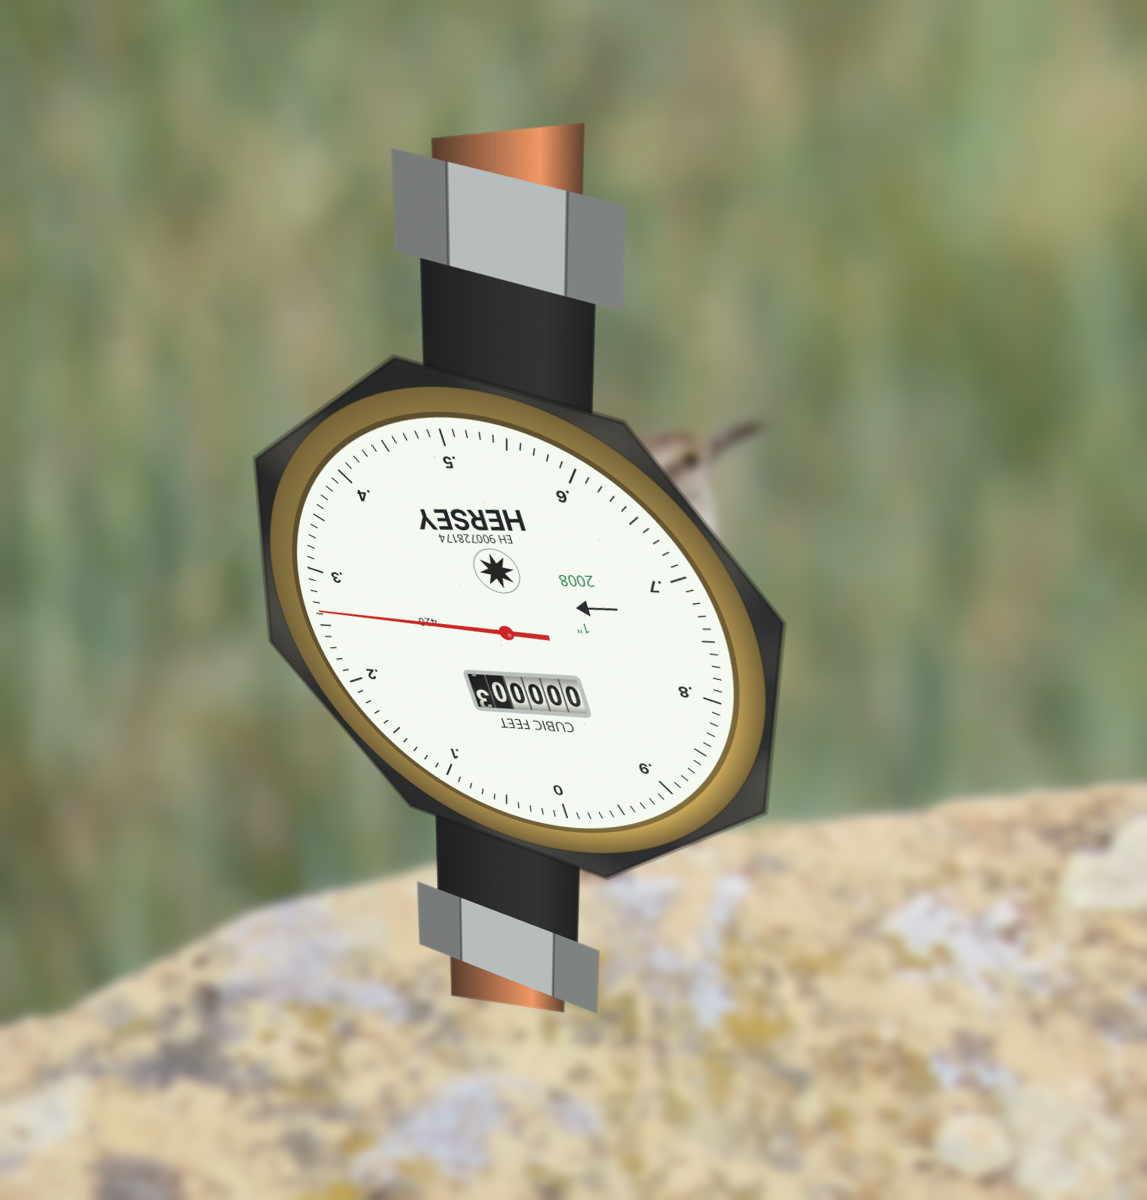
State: 3.26 ft³
